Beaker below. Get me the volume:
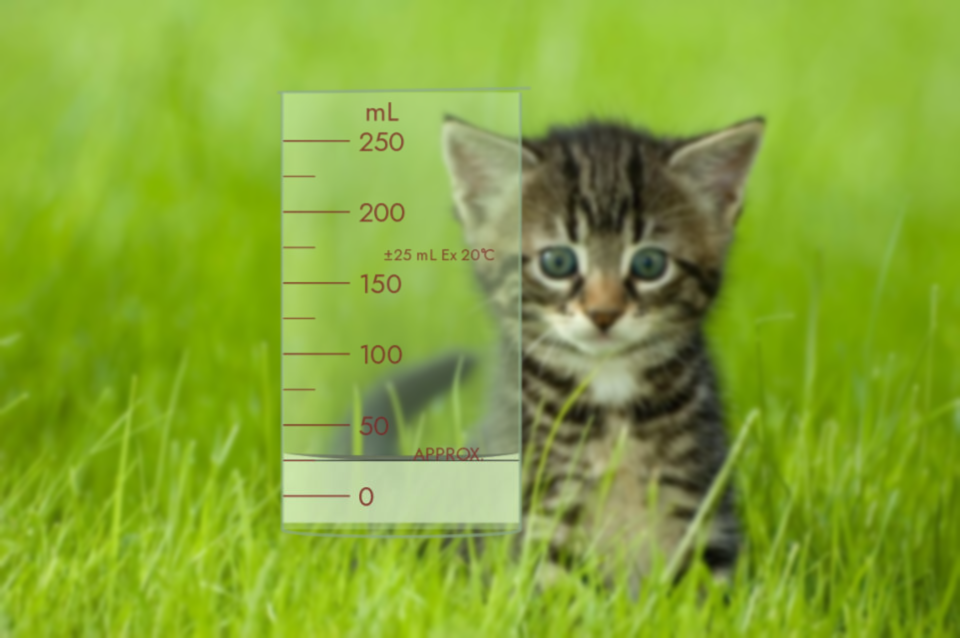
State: 25 mL
